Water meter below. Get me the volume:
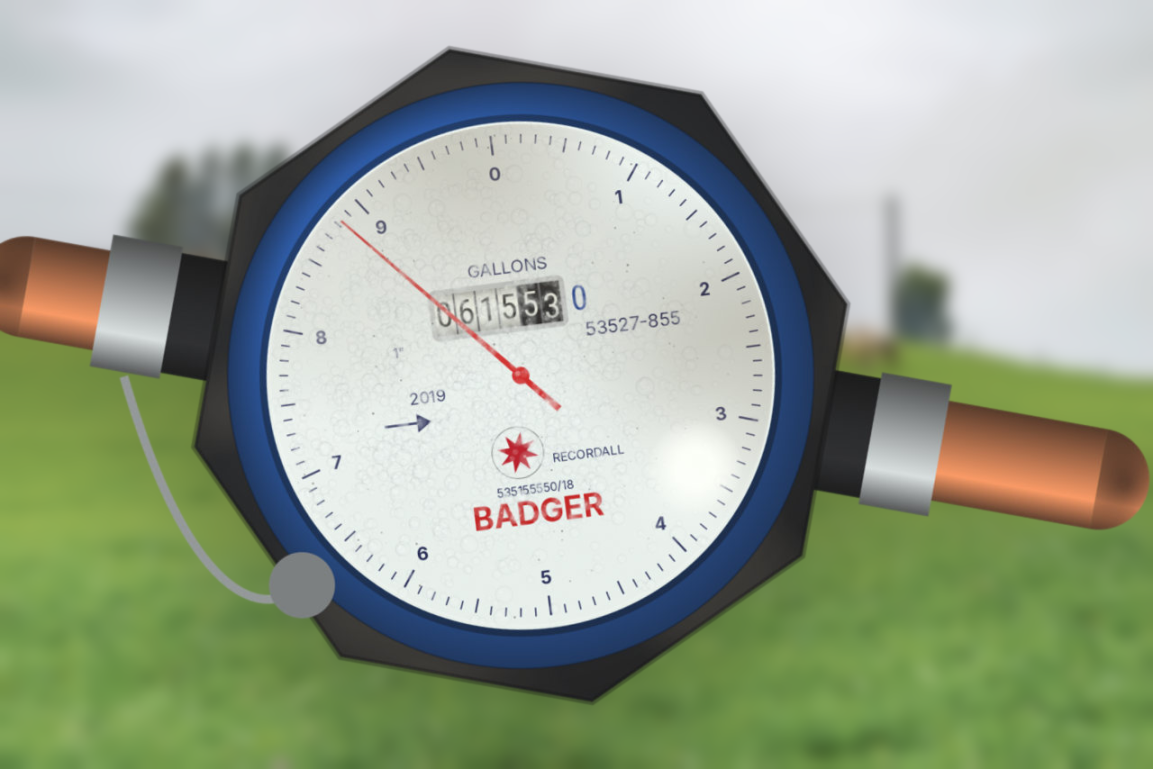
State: 615528.8 gal
